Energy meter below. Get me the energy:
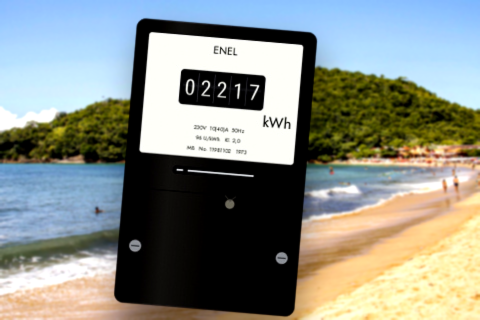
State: 2217 kWh
